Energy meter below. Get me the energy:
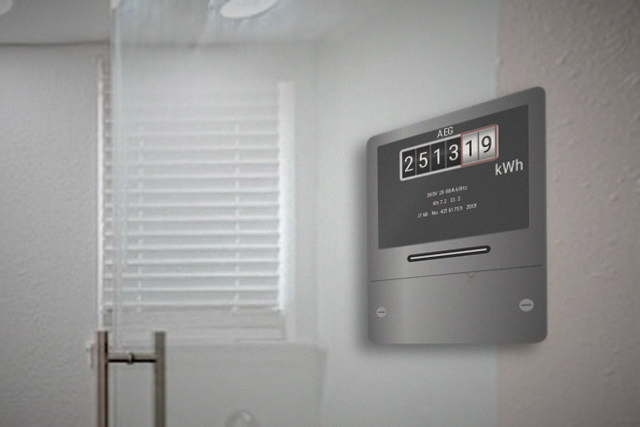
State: 2513.19 kWh
